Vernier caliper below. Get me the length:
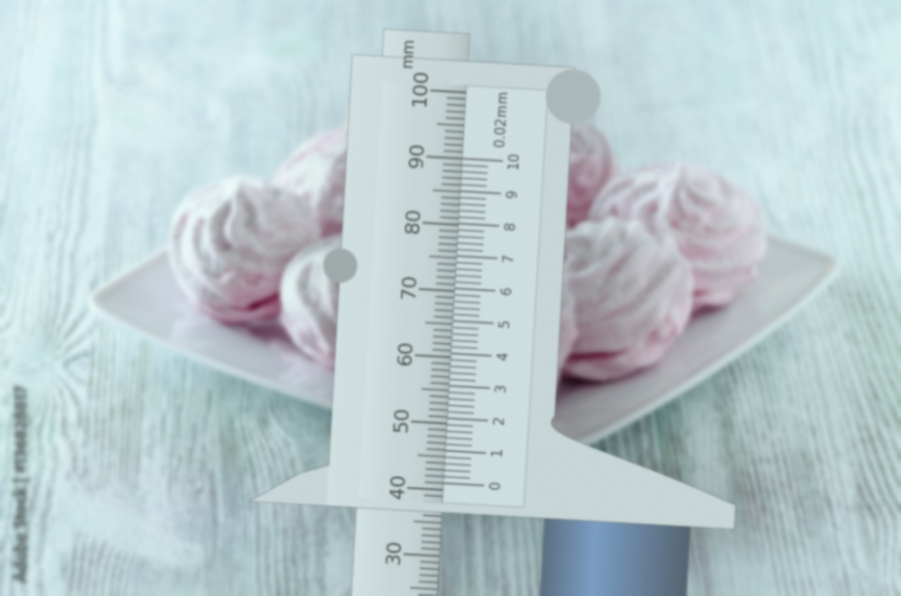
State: 41.0 mm
